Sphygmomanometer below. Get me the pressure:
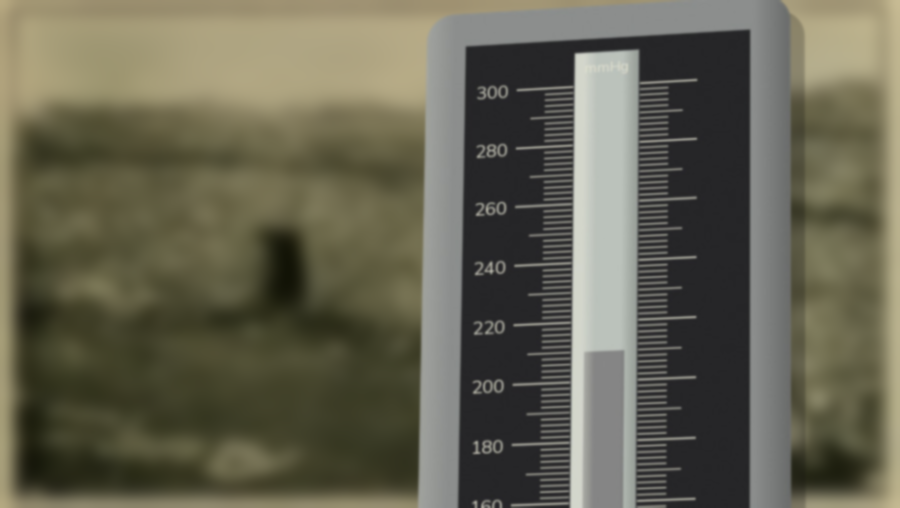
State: 210 mmHg
